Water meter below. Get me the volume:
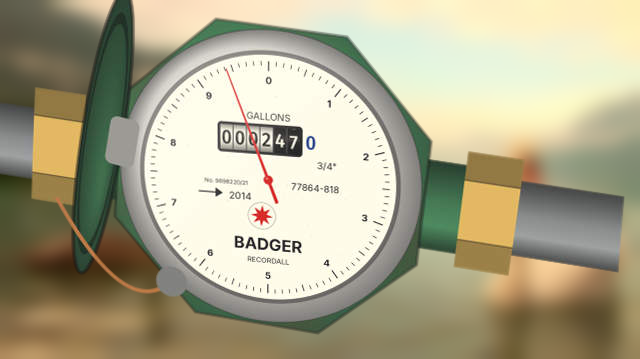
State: 2469.4 gal
